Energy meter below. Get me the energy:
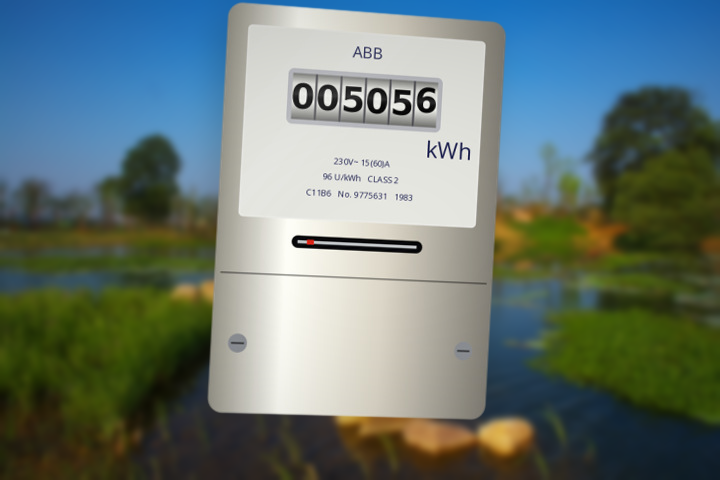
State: 5056 kWh
